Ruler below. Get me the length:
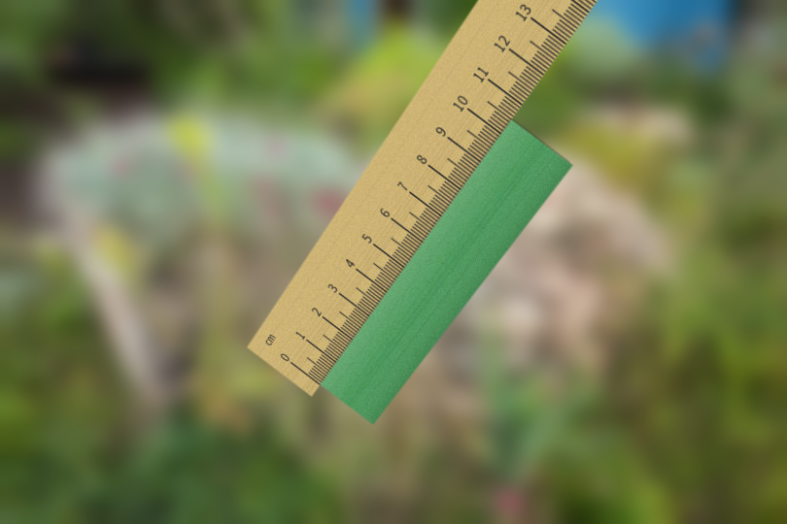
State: 10.5 cm
